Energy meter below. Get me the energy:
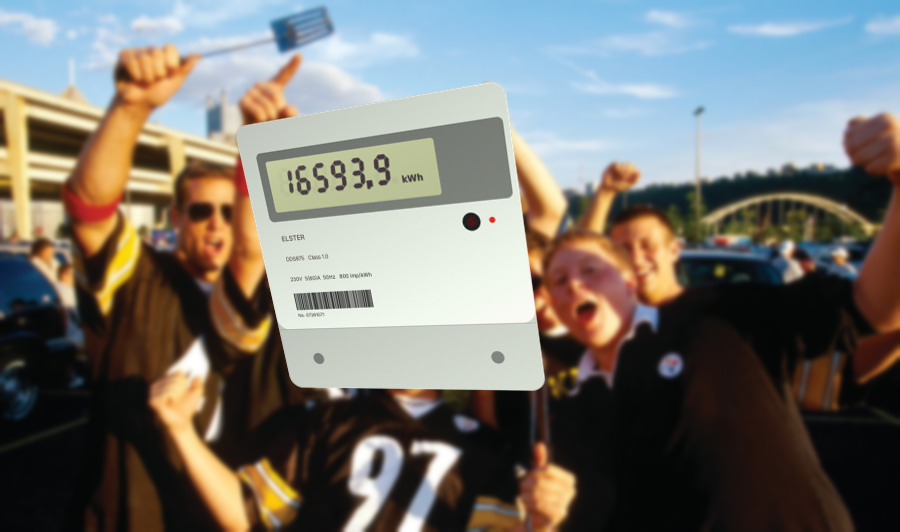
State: 16593.9 kWh
